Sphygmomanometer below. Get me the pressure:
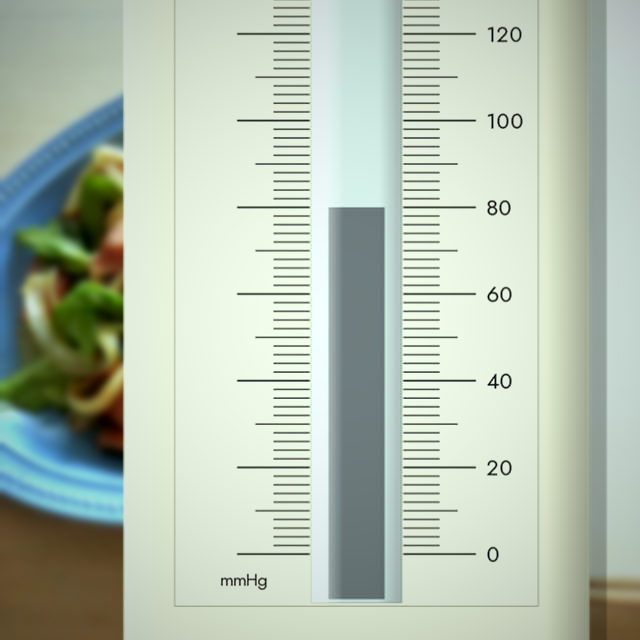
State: 80 mmHg
